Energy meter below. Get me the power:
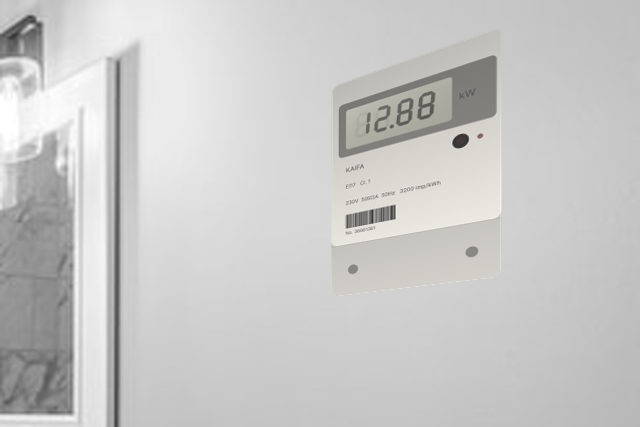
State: 12.88 kW
